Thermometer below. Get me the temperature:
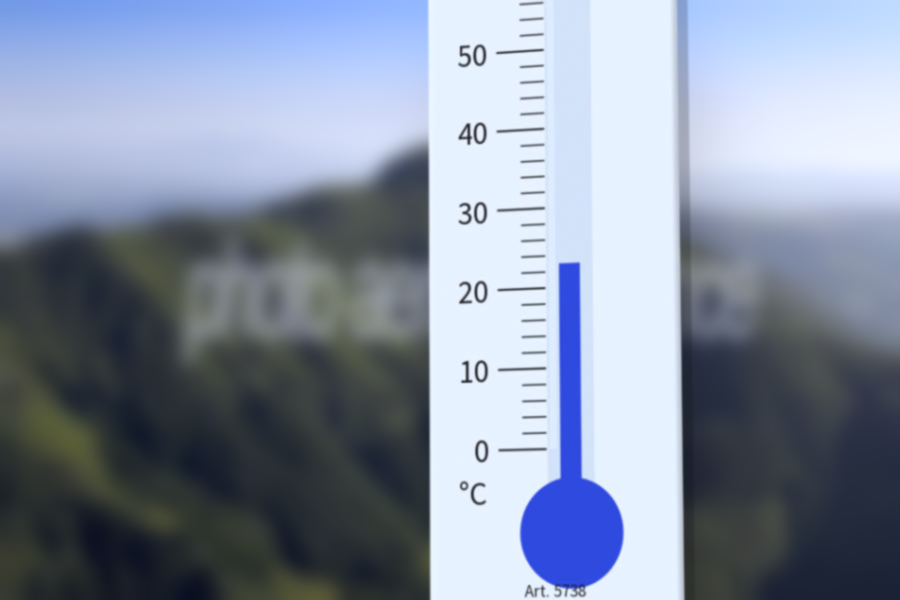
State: 23 °C
